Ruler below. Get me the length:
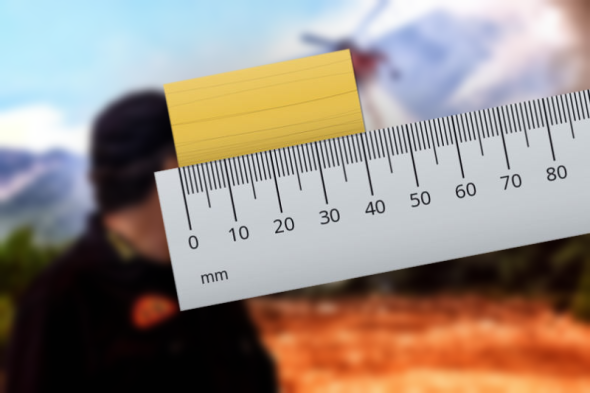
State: 41 mm
